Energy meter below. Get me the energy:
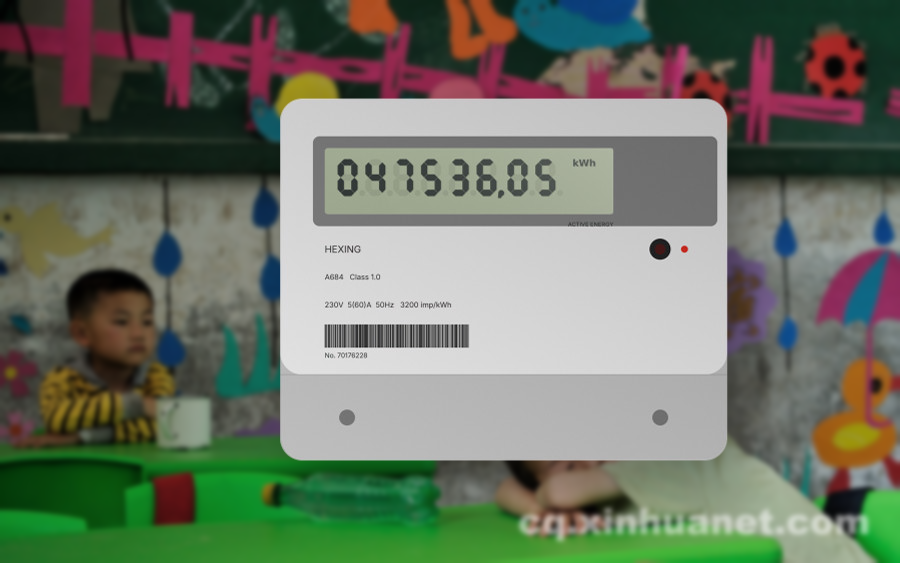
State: 47536.05 kWh
